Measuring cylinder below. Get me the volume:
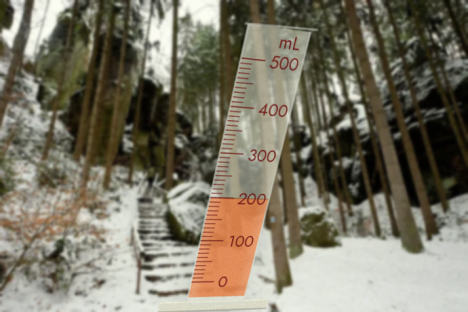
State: 200 mL
